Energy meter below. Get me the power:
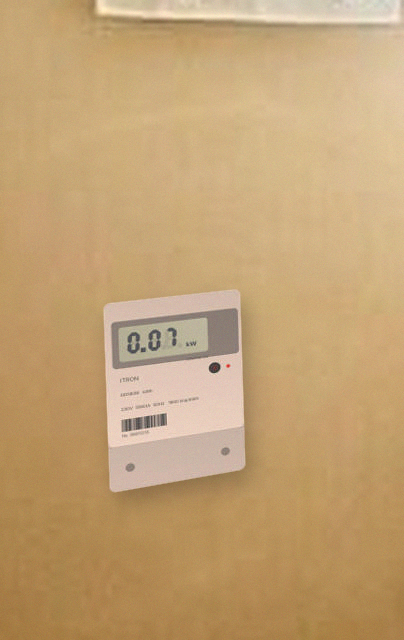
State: 0.07 kW
